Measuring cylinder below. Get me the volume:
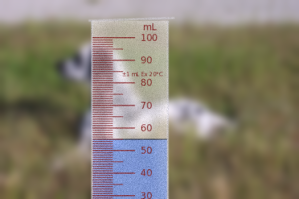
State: 55 mL
